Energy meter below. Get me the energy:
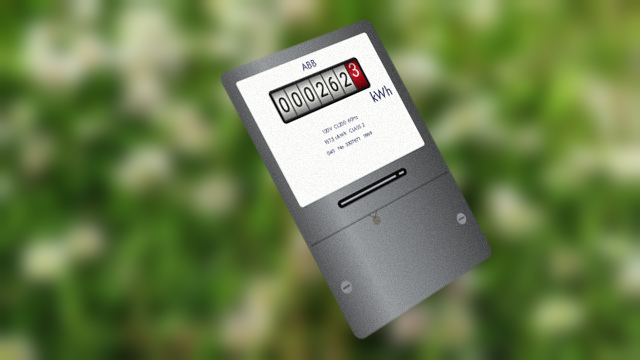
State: 262.3 kWh
